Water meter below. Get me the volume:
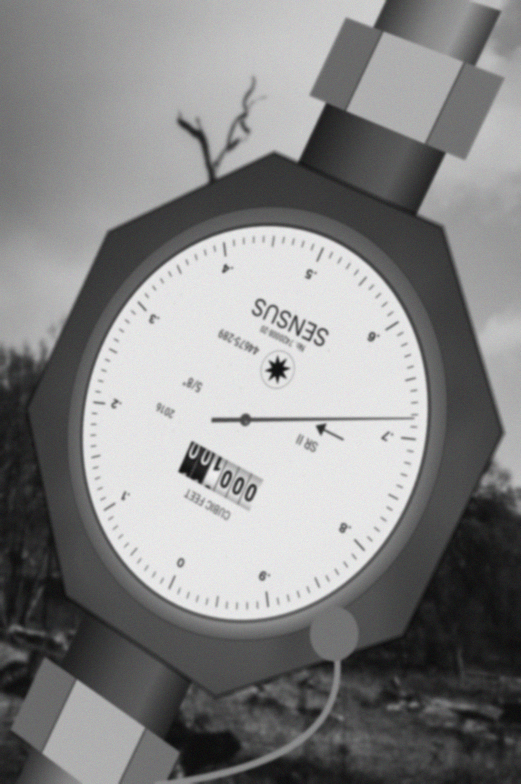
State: 99.68 ft³
